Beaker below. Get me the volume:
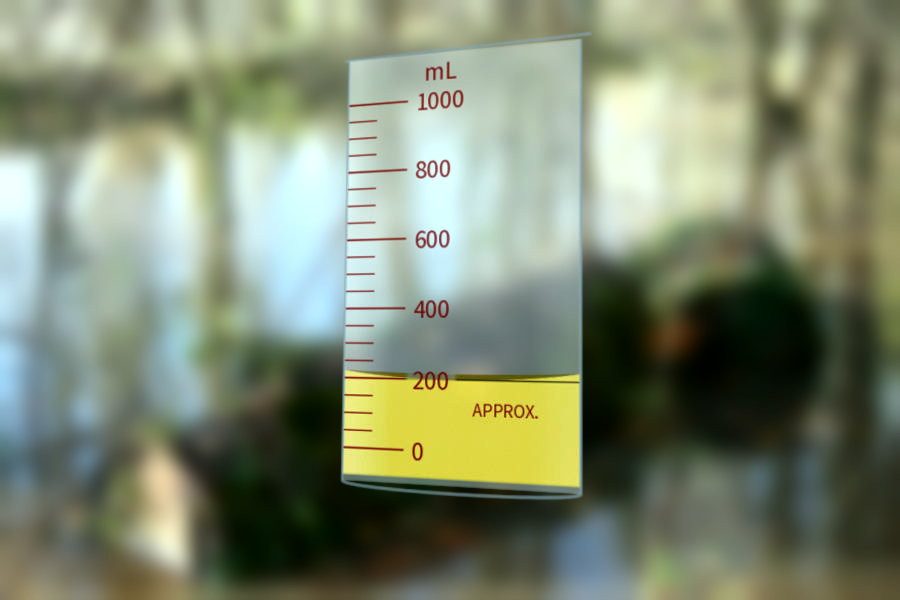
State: 200 mL
